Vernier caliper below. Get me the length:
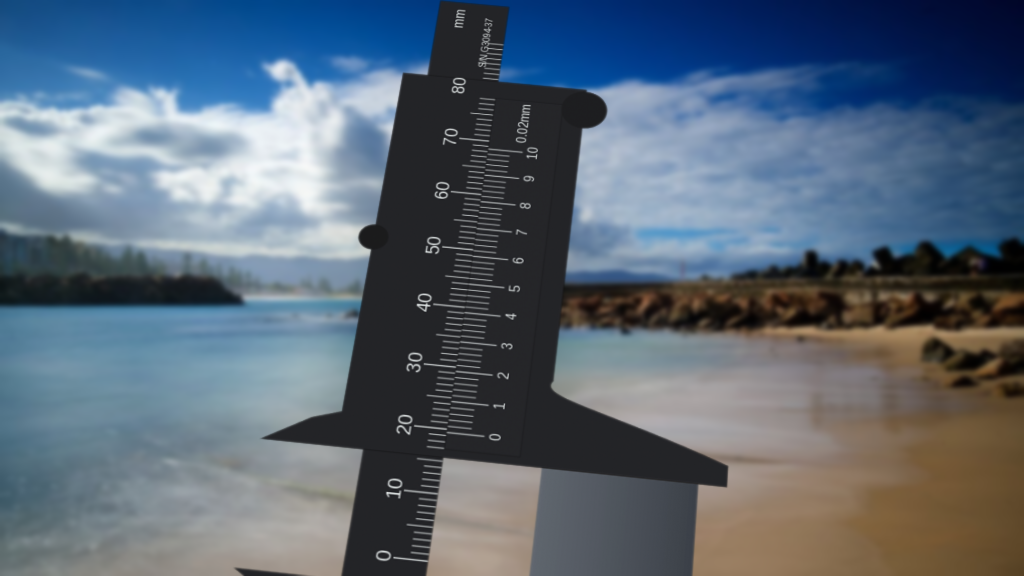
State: 19.5 mm
